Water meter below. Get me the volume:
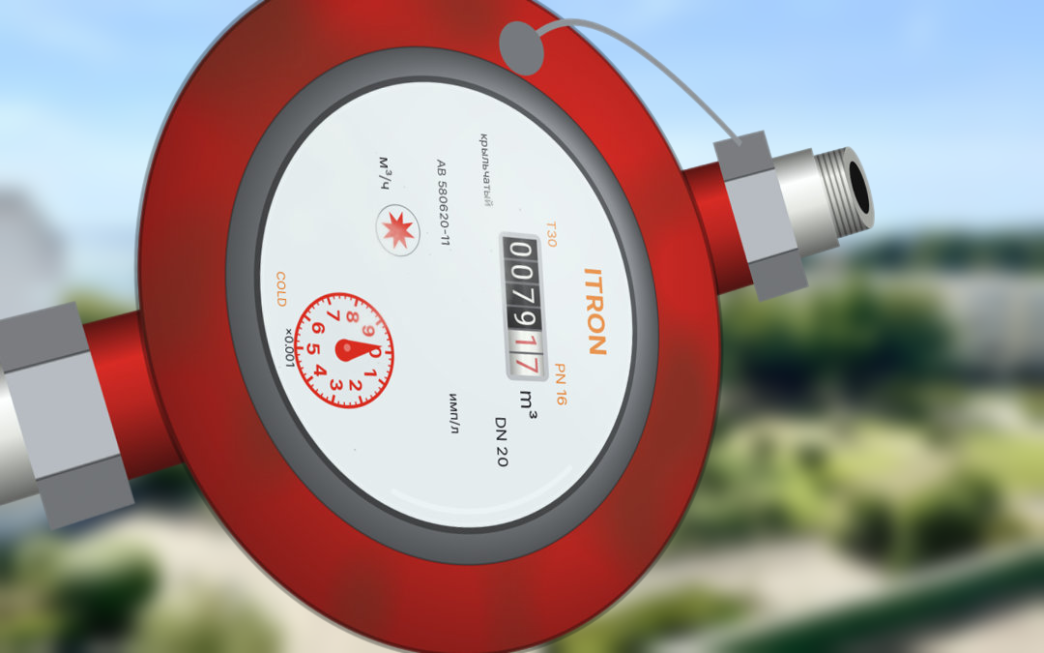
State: 79.169 m³
